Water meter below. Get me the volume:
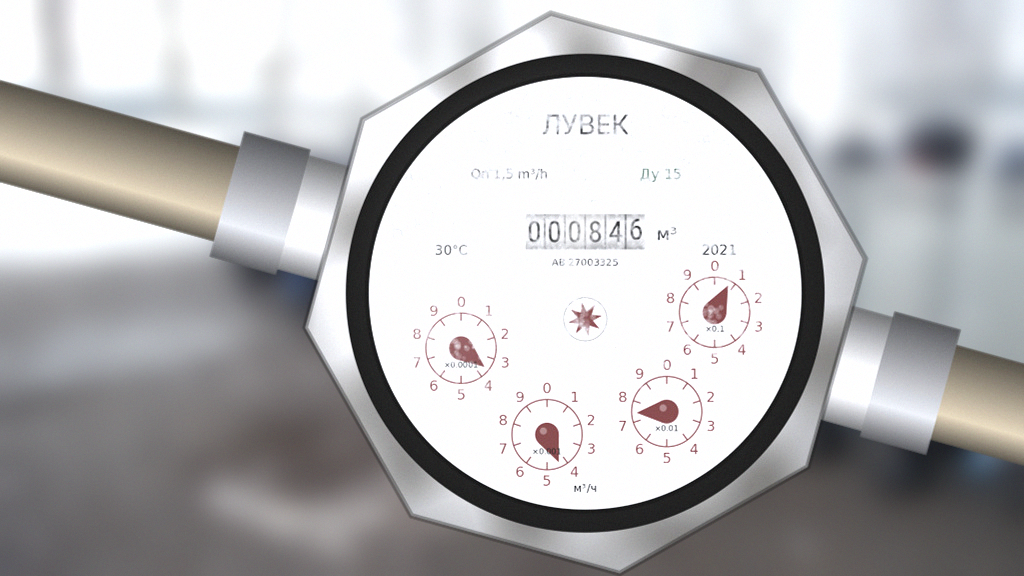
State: 846.0743 m³
